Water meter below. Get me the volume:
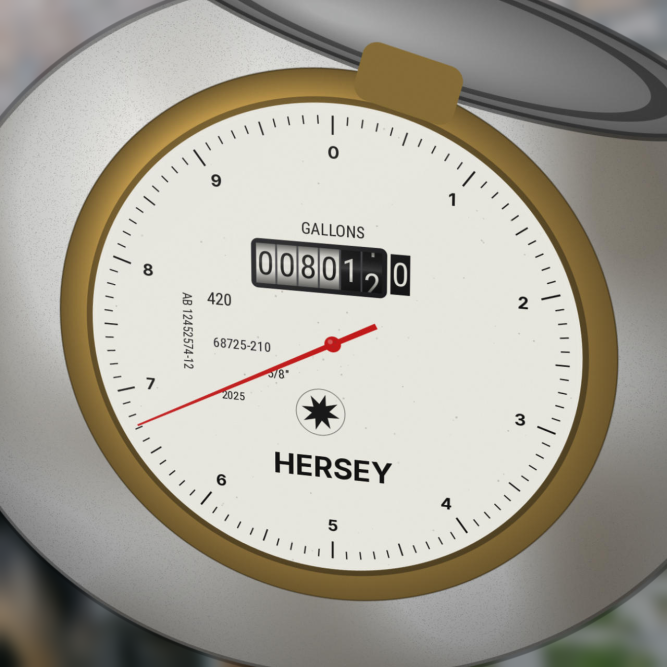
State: 80116.7 gal
